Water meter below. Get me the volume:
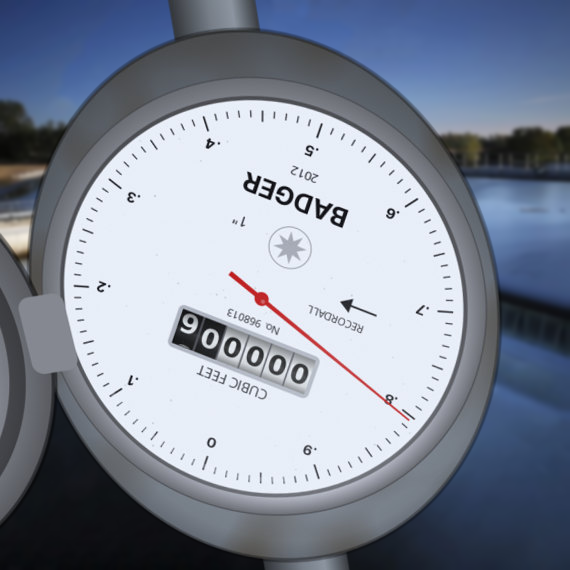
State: 5.80 ft³
